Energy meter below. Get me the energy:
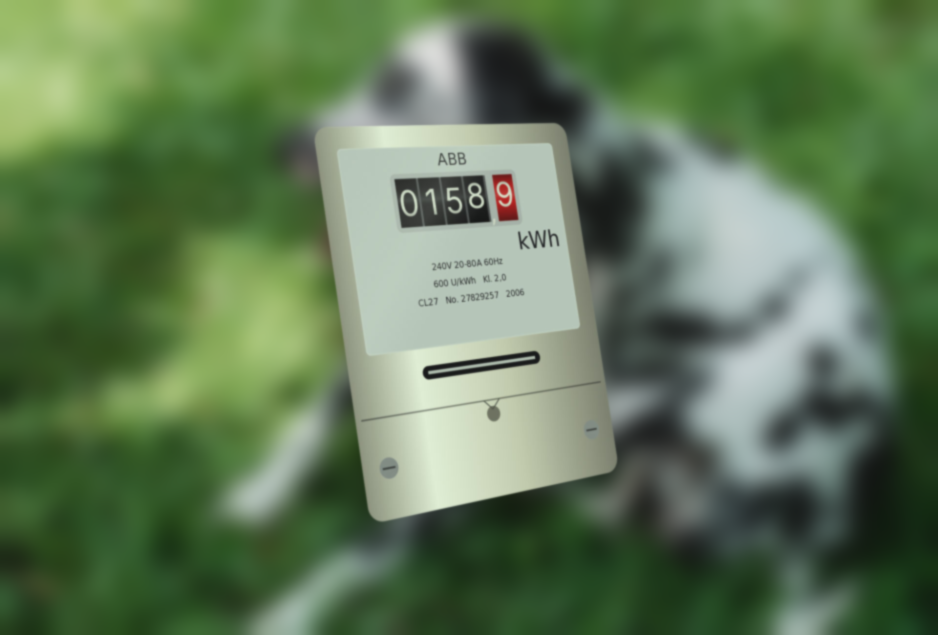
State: 158.9 kWh
